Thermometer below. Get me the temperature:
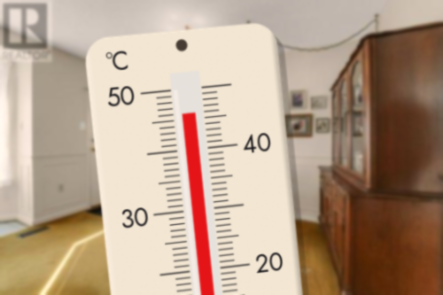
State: 46 °C
